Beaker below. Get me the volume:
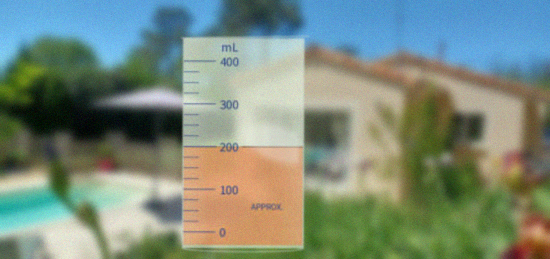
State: 200 mL
